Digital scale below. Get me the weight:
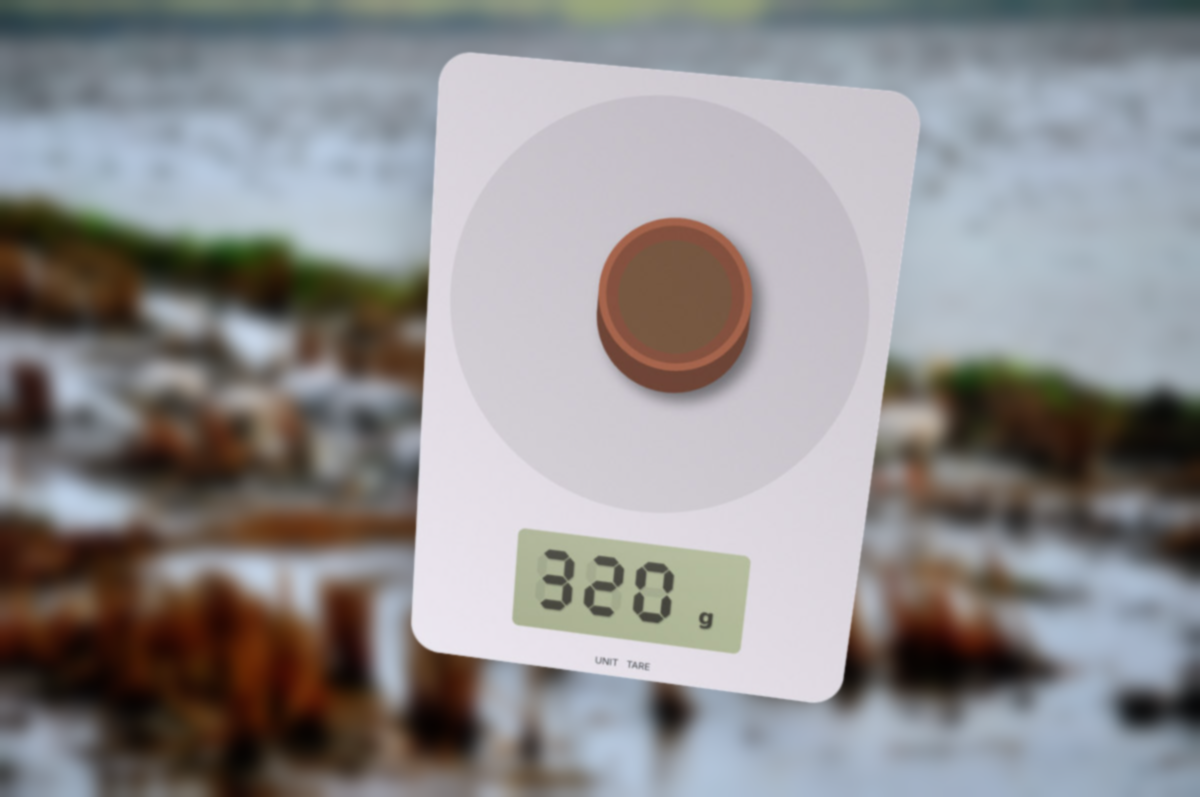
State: 320 g
